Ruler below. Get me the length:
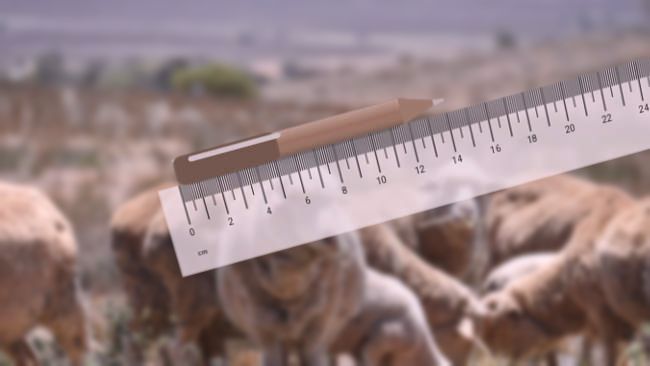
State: 14 cm
